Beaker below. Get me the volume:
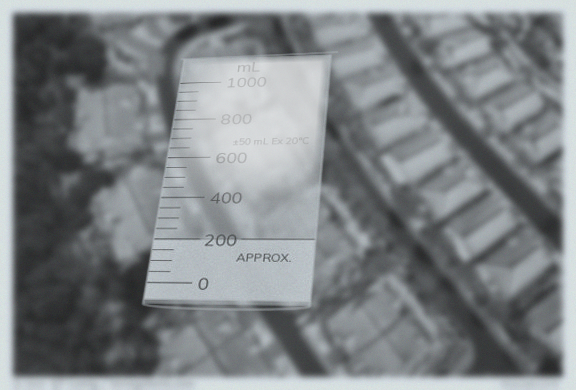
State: 200 mL
